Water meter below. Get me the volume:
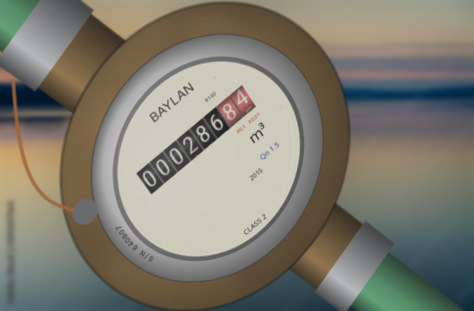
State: 286.84 m³
